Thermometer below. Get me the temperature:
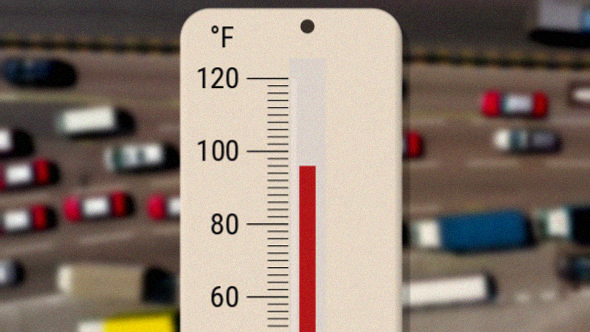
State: 96 °F
